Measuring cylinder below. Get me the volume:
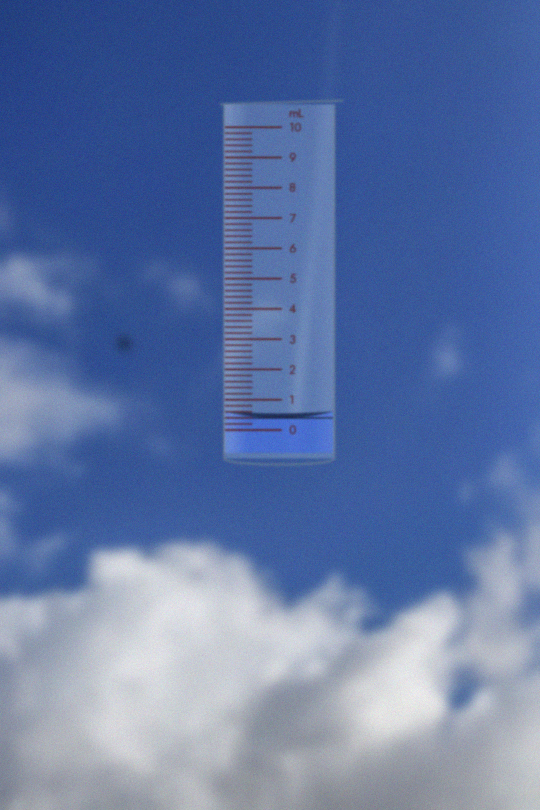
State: 0.4 mL
